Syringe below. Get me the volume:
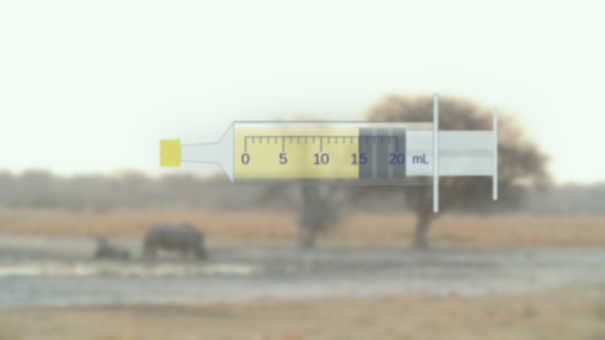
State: 15 mL
